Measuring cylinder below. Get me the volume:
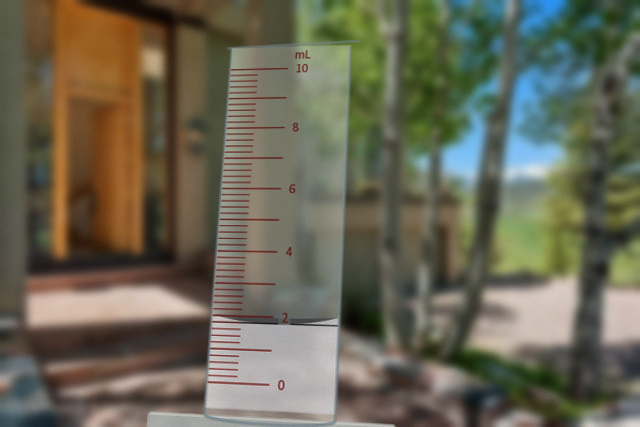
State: 1.8 mL
